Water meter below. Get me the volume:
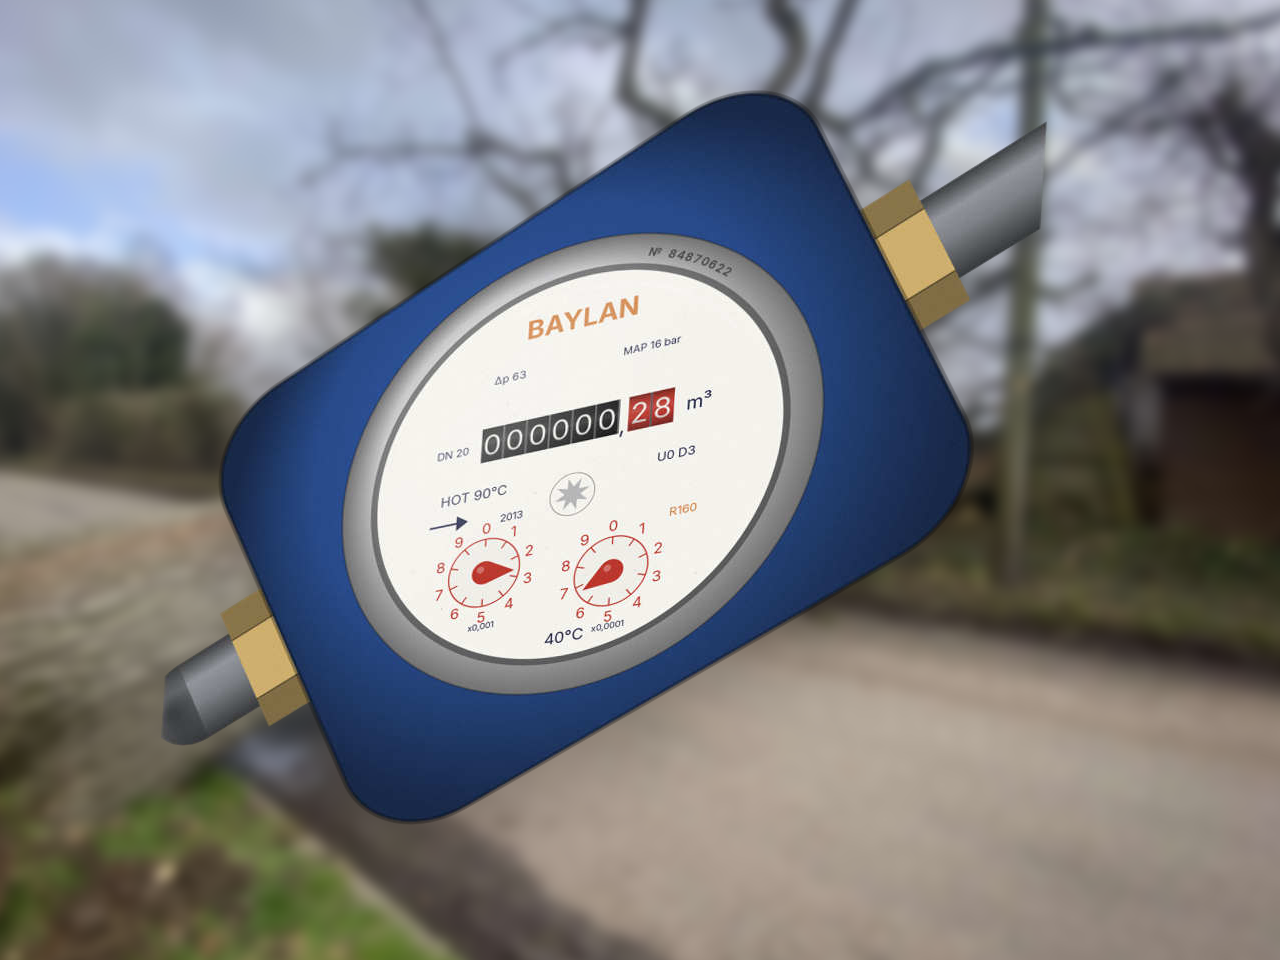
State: 0.2826 m³
